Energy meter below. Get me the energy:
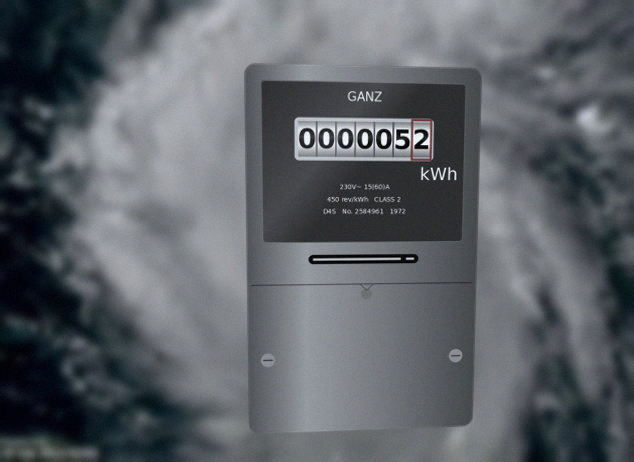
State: 5.2 kWh
